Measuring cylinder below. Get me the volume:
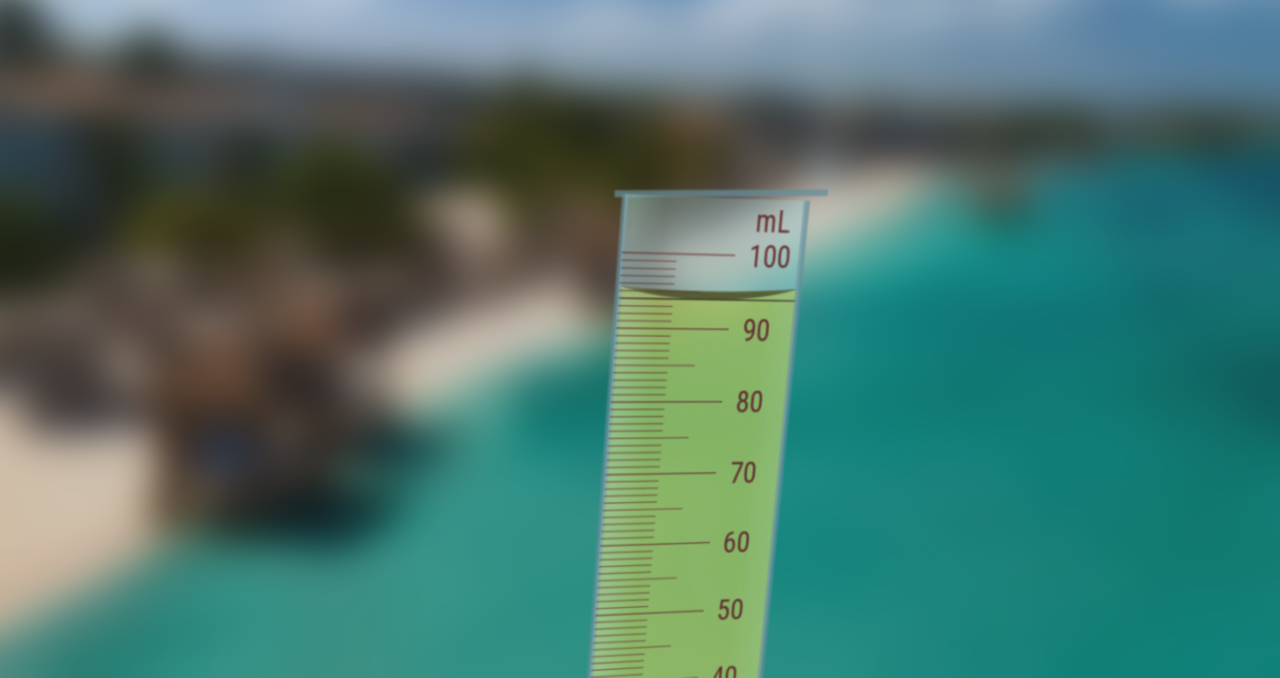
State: 94 mL
